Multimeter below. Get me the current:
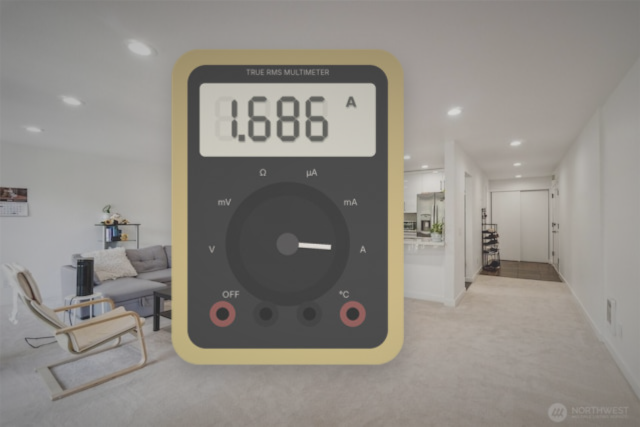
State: 1.686 A
